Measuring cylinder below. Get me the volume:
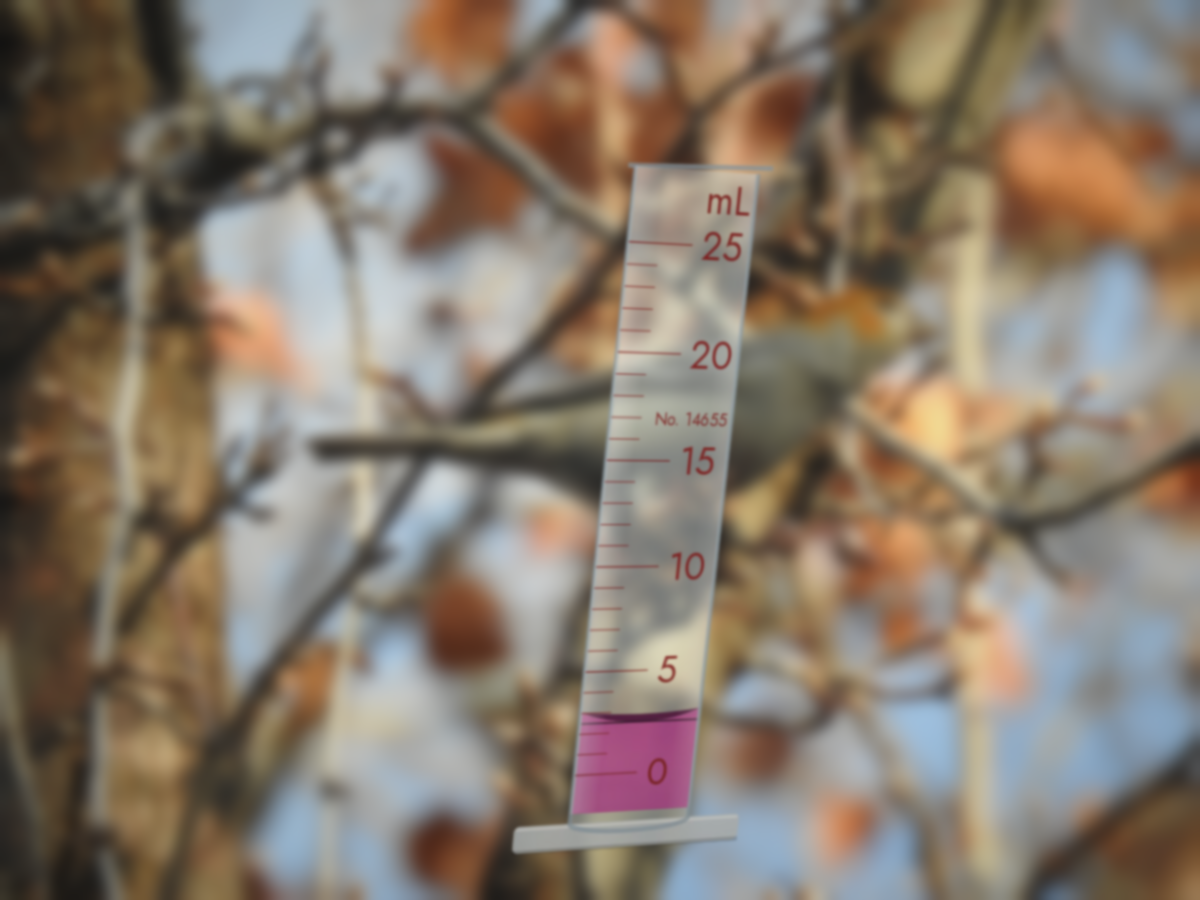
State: 2.5 mL
